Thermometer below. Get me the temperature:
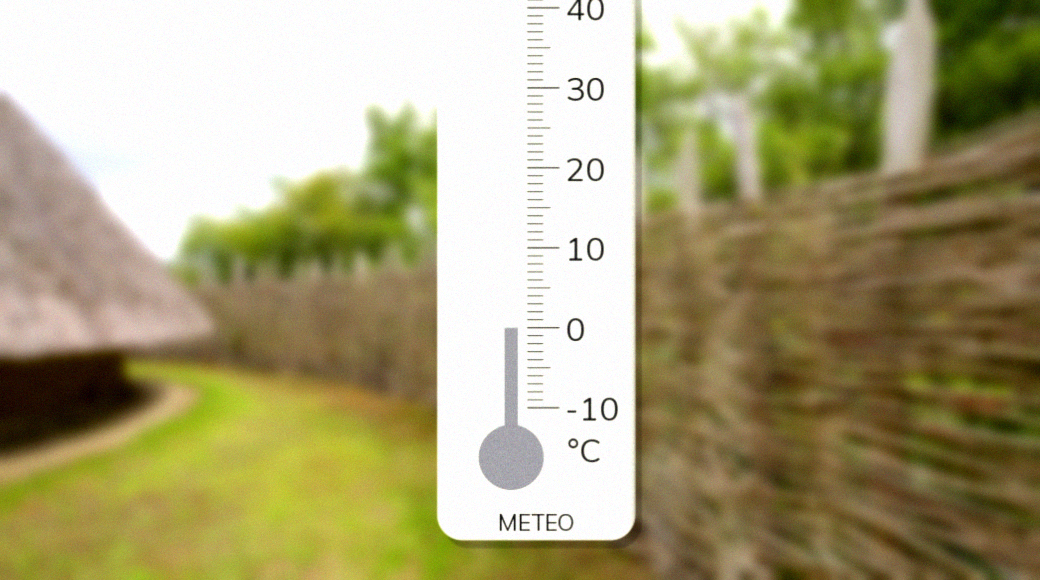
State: 0 °C
